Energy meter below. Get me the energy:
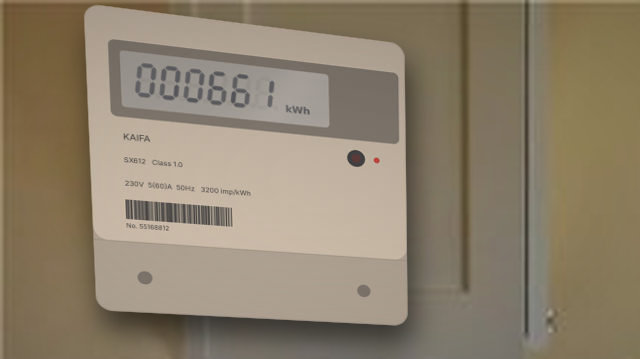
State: 661 kWh
